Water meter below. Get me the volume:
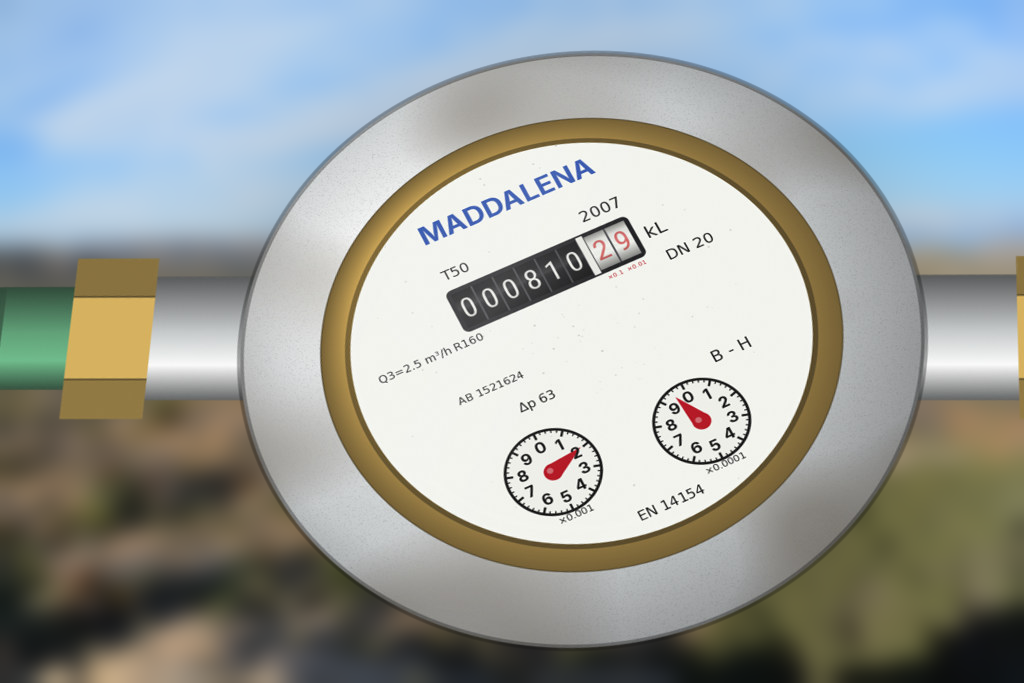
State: 810.2919 kL
